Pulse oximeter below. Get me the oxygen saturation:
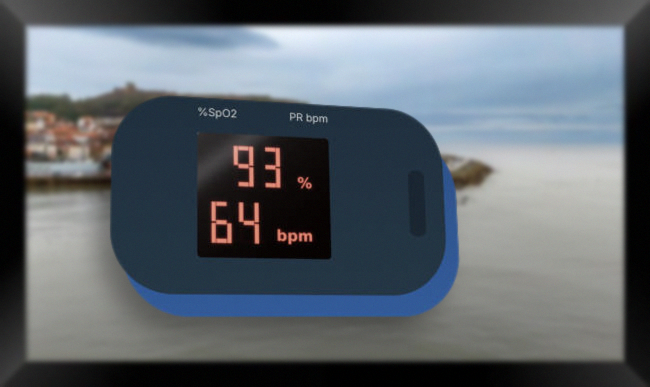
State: 93 %
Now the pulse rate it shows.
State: 64 bpm
